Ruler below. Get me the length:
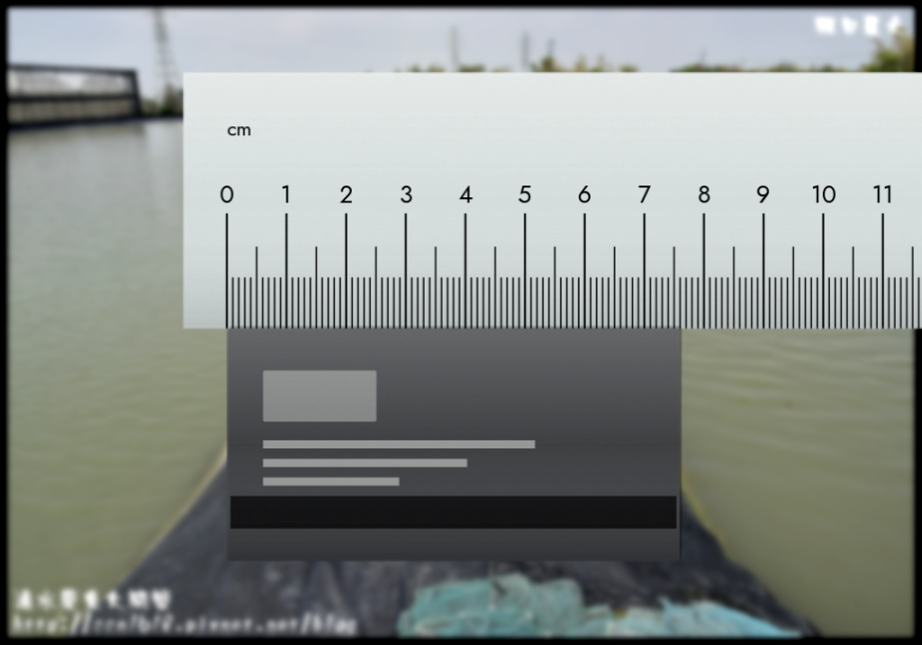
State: 7.6 cm
